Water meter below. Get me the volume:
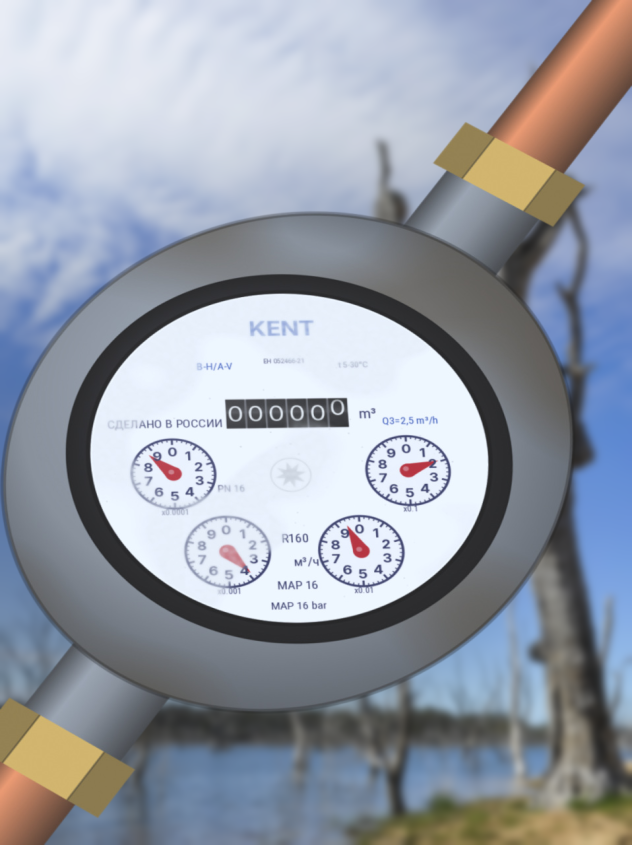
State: 0.1938 m³
